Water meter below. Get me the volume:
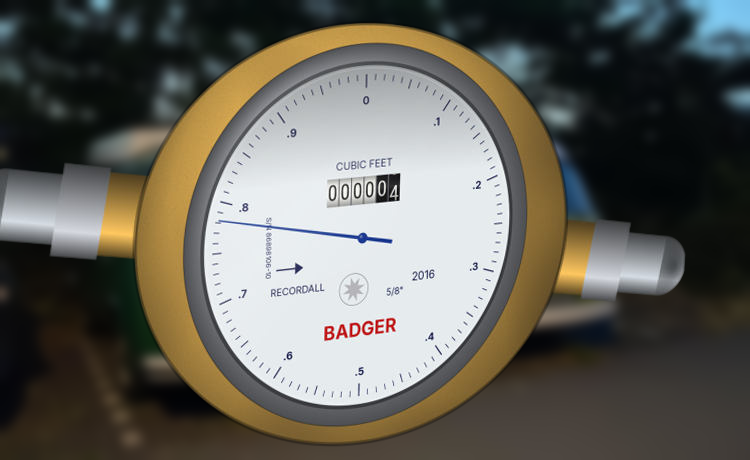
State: 3.78 ft³
